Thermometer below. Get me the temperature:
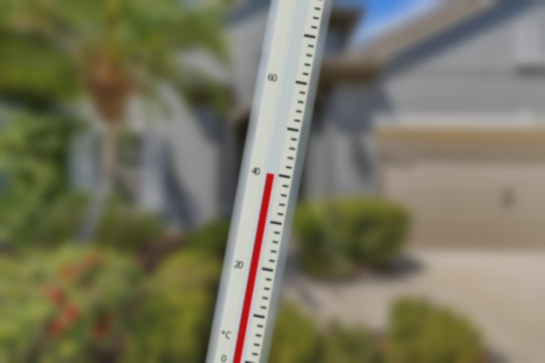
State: 40 °C
